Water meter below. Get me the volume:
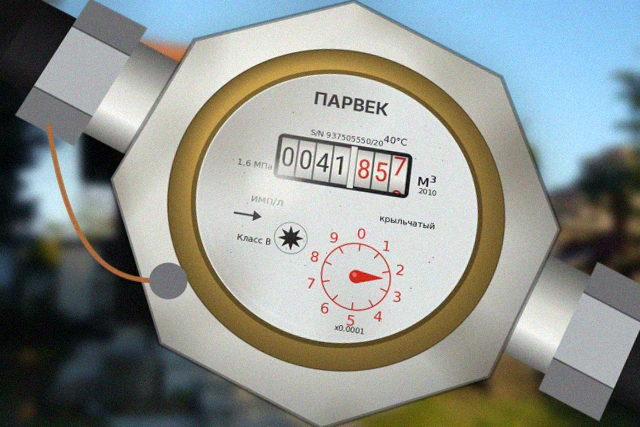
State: 41.8572 m³
